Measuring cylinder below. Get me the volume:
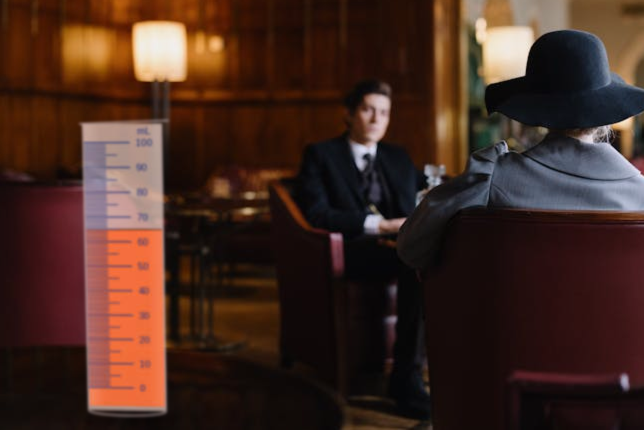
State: 65 mL
